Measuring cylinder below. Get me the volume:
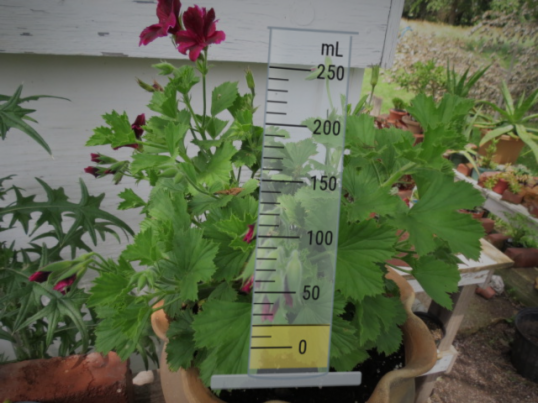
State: 20 mL
